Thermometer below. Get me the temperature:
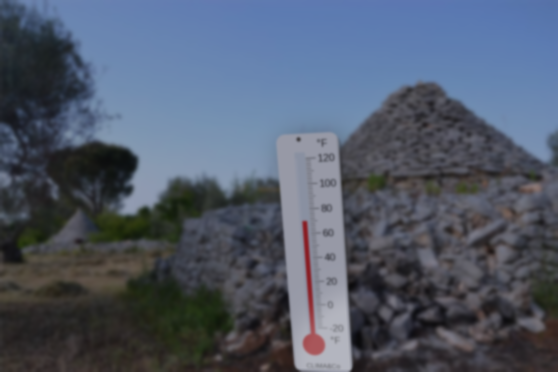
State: 70 °F
